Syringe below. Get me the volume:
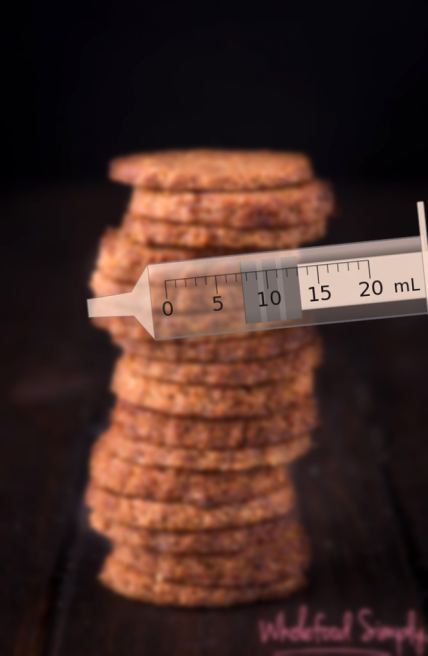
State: 7.5 mL
